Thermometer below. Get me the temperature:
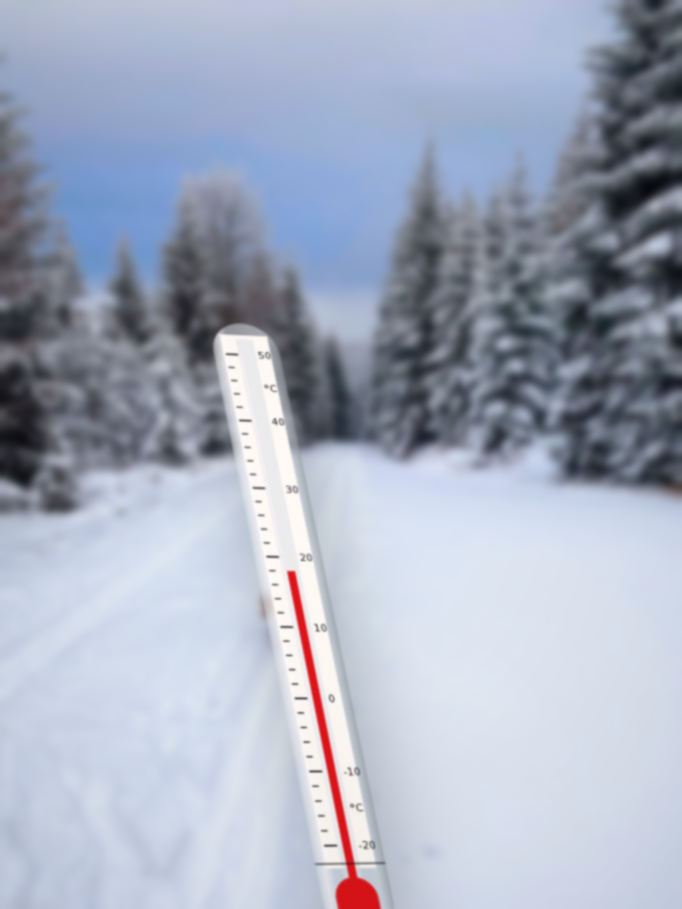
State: 18 °C
